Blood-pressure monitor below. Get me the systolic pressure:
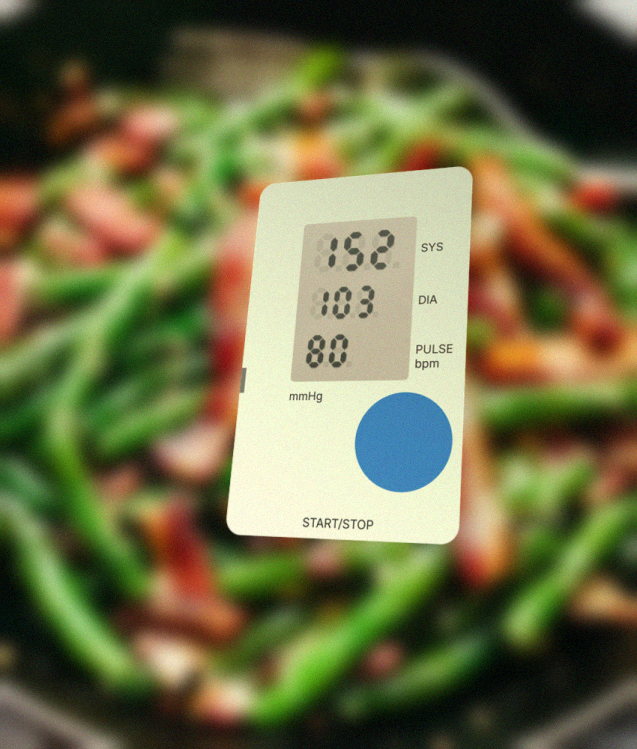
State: 152 mmHg
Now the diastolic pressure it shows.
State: 103 mmHg
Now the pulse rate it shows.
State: 80 bpm
